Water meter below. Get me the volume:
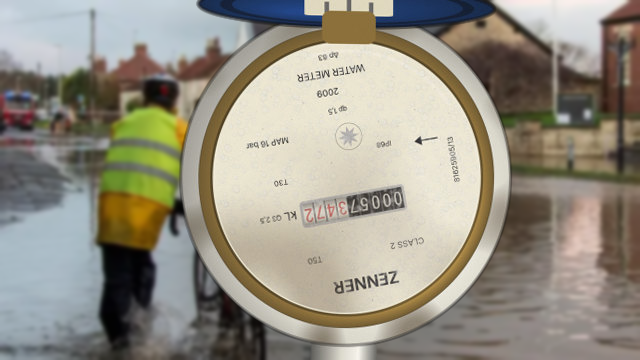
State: 57.3472 kL
